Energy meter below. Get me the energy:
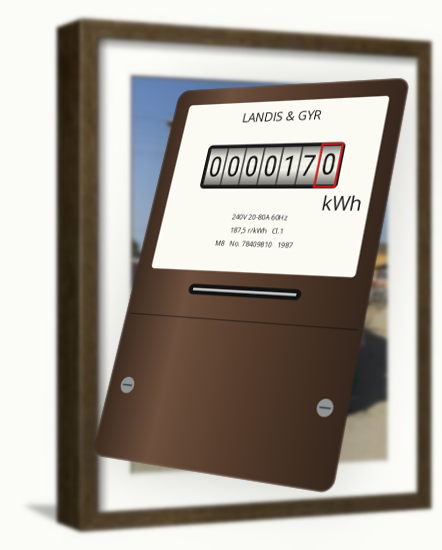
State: 17.0 kWh
